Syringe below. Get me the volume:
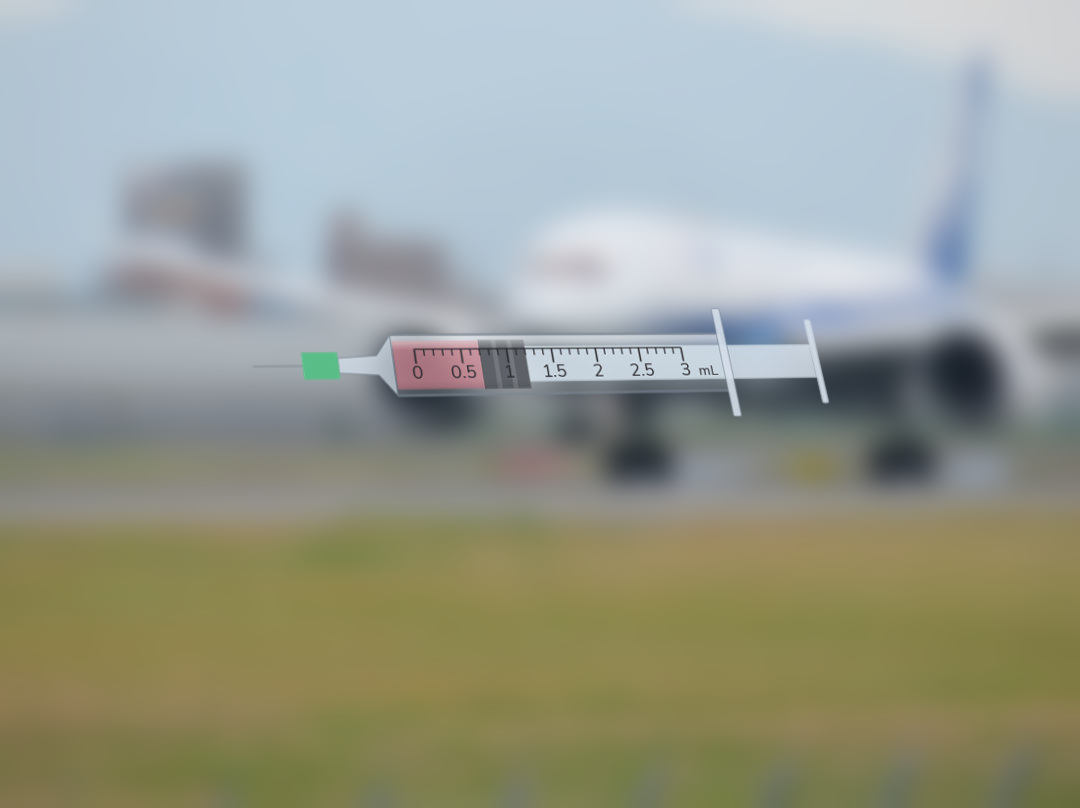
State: 0.7 mL
